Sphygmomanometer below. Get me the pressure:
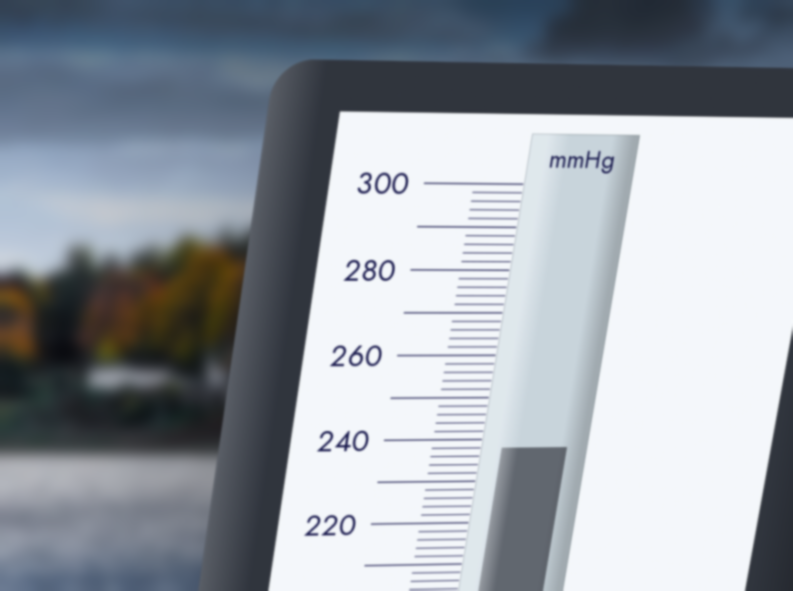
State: 238 mmHg
